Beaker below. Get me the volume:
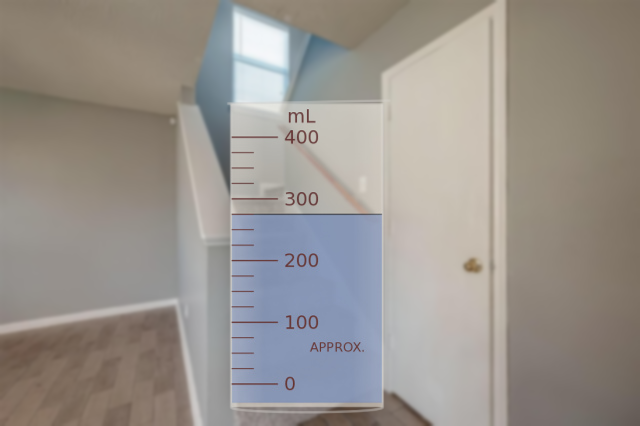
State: 275 mL
